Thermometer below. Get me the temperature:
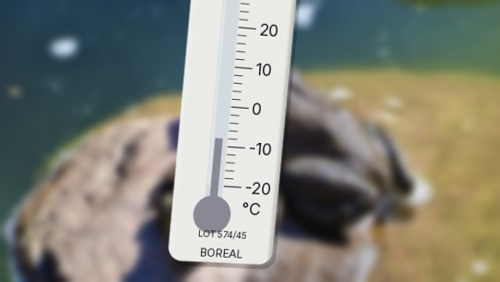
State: -8 °C
